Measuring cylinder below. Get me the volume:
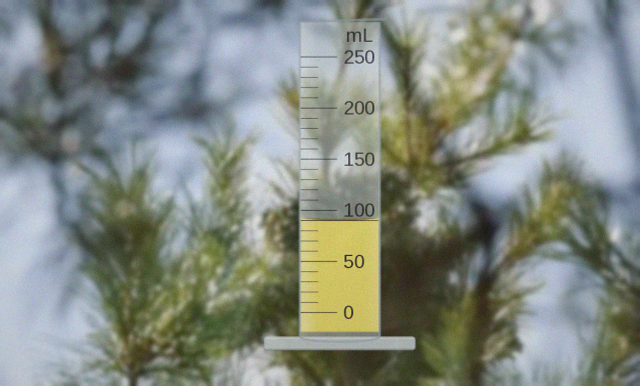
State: 90 mL
